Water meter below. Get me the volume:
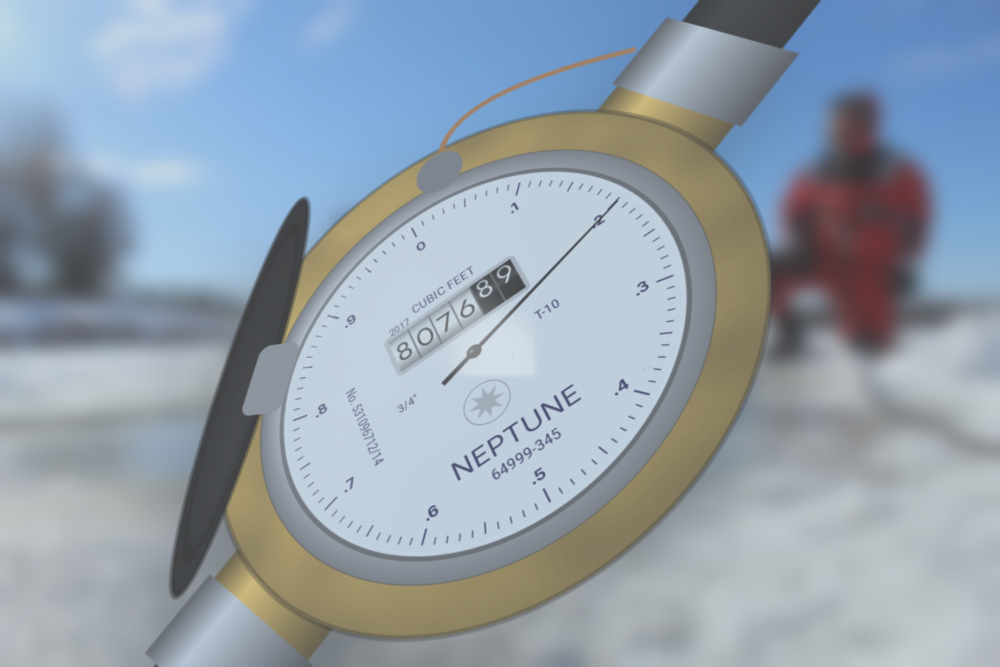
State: 807689.20 ft³
